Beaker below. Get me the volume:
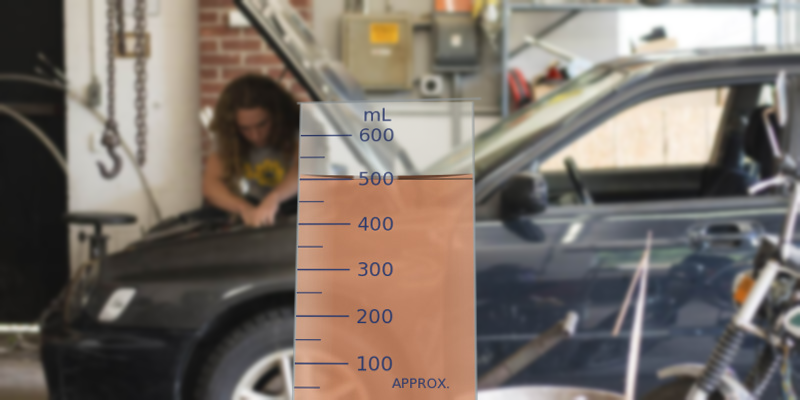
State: 500 mL
